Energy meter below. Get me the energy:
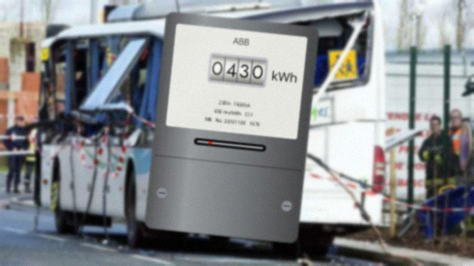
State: 430 kWh
